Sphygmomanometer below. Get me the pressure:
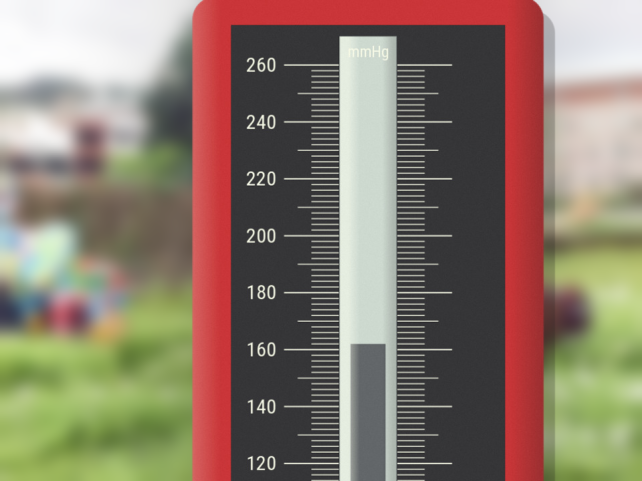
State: 162 mmHg
